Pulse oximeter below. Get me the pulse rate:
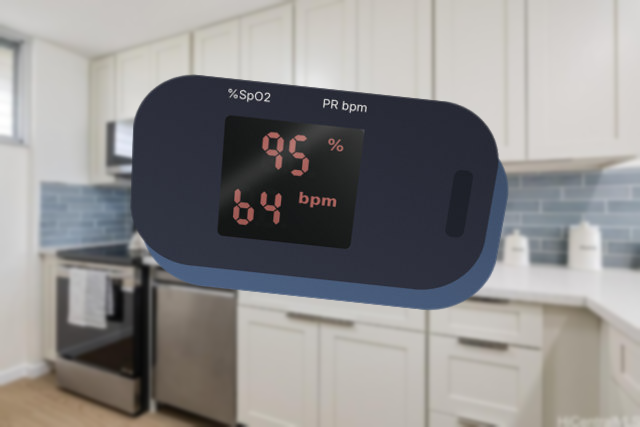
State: 64 bpm
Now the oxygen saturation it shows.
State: 95 %
